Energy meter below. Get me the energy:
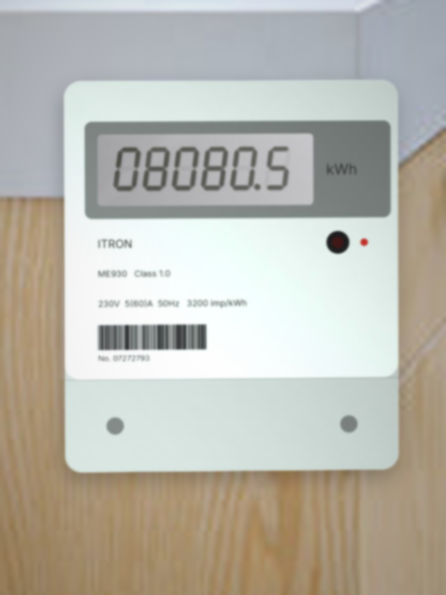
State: 8080.5 kWh
